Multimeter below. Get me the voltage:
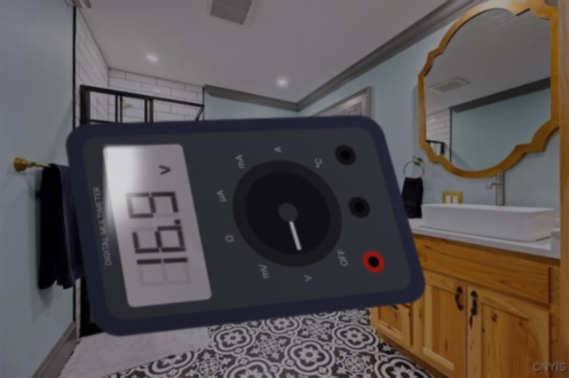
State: 16.9 V
